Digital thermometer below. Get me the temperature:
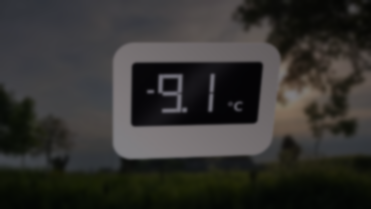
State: -9.1 °C
